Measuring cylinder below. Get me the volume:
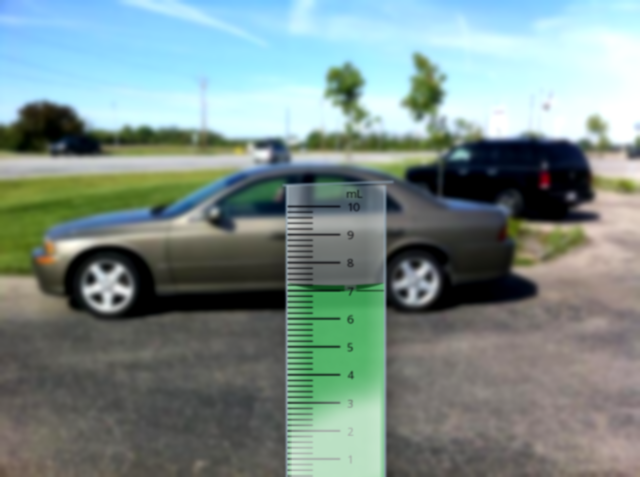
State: 7 mL
